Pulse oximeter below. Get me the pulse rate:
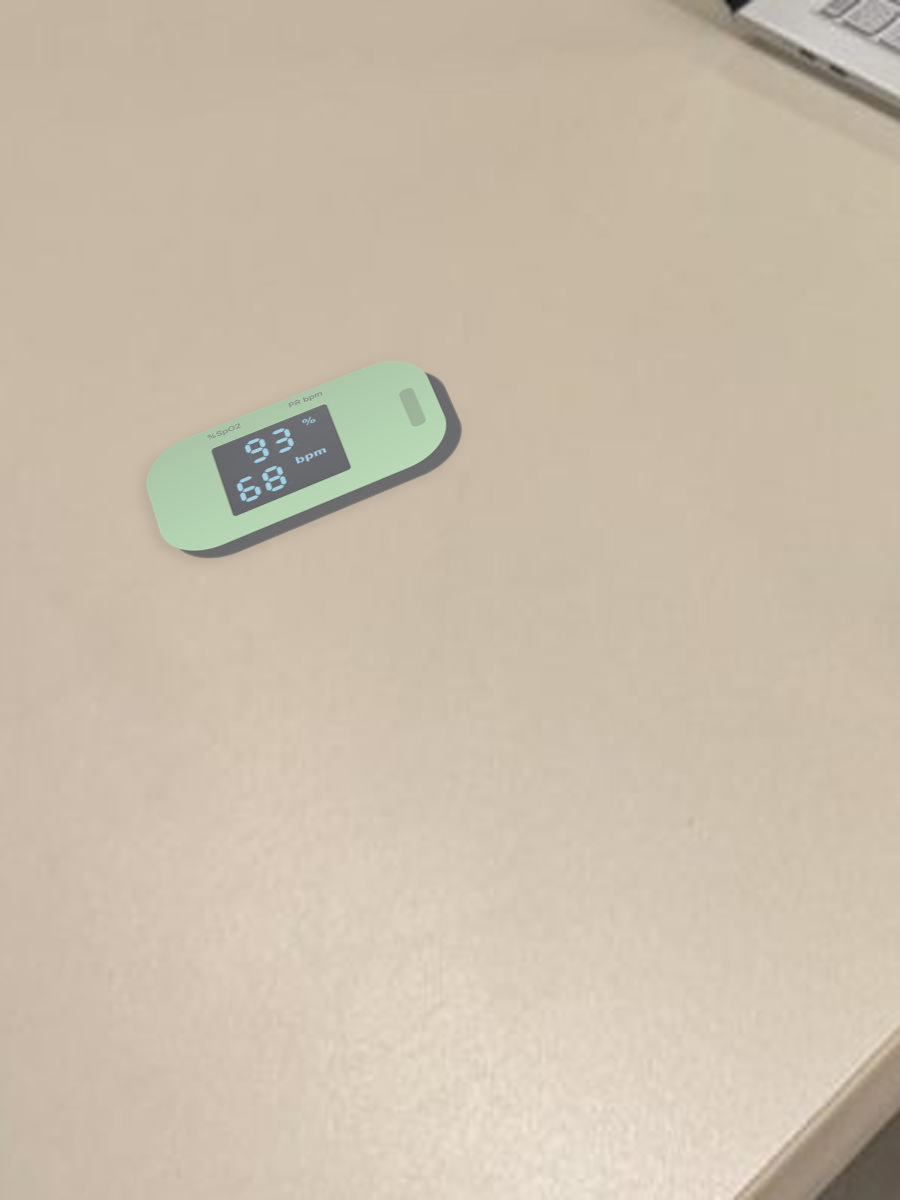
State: 68 bpm
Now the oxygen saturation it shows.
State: 93 %
